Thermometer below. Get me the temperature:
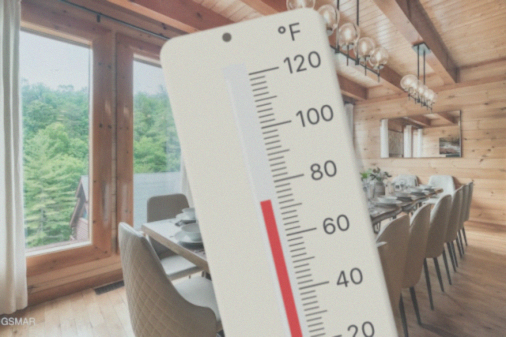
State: 74 °F
